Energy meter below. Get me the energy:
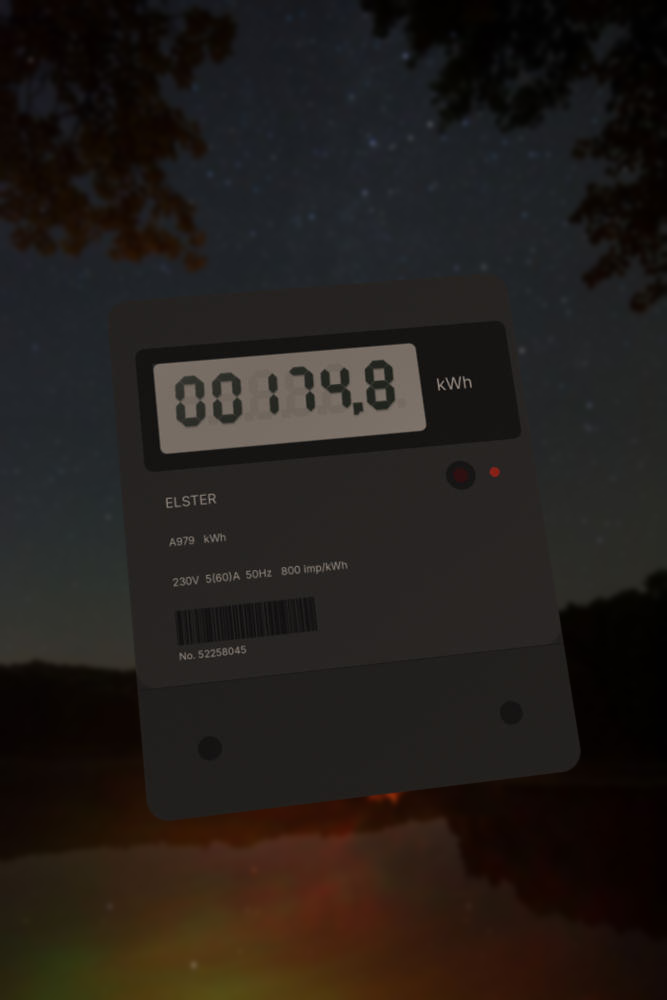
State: 174.8 kWh
